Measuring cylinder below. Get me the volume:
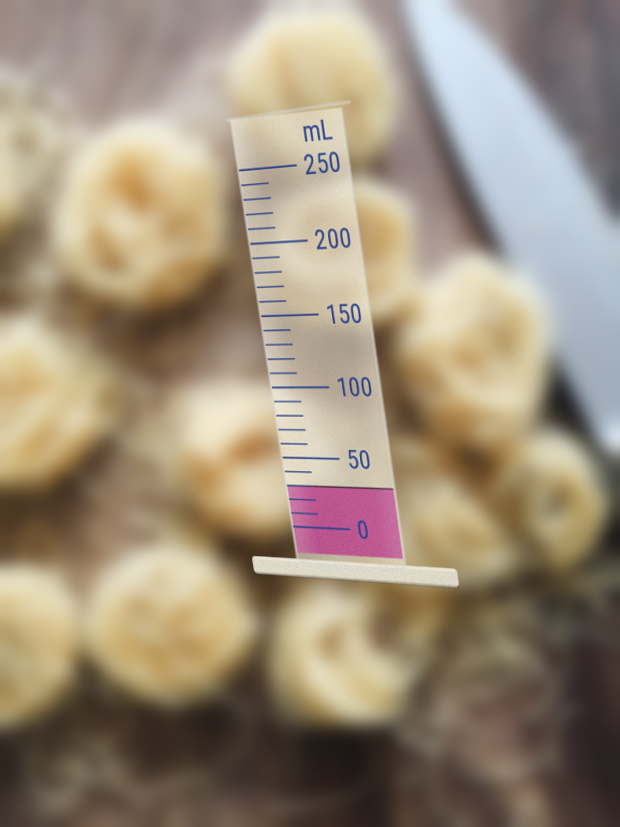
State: 30 mL
